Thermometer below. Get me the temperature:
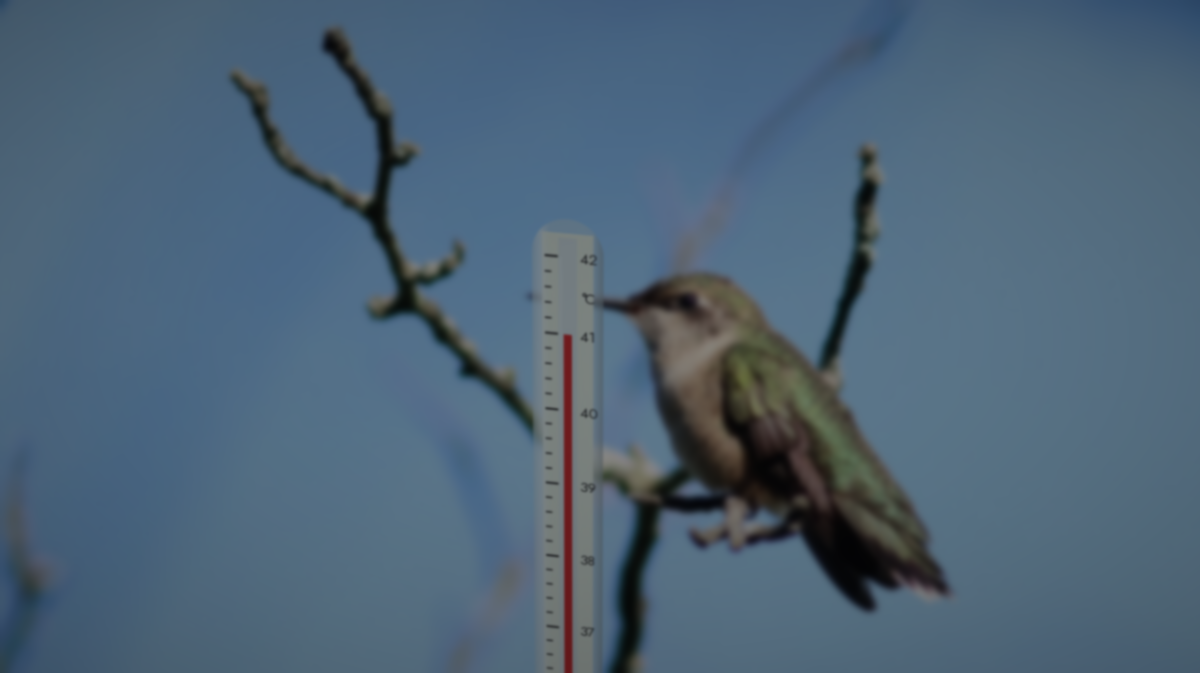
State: 41 °C
